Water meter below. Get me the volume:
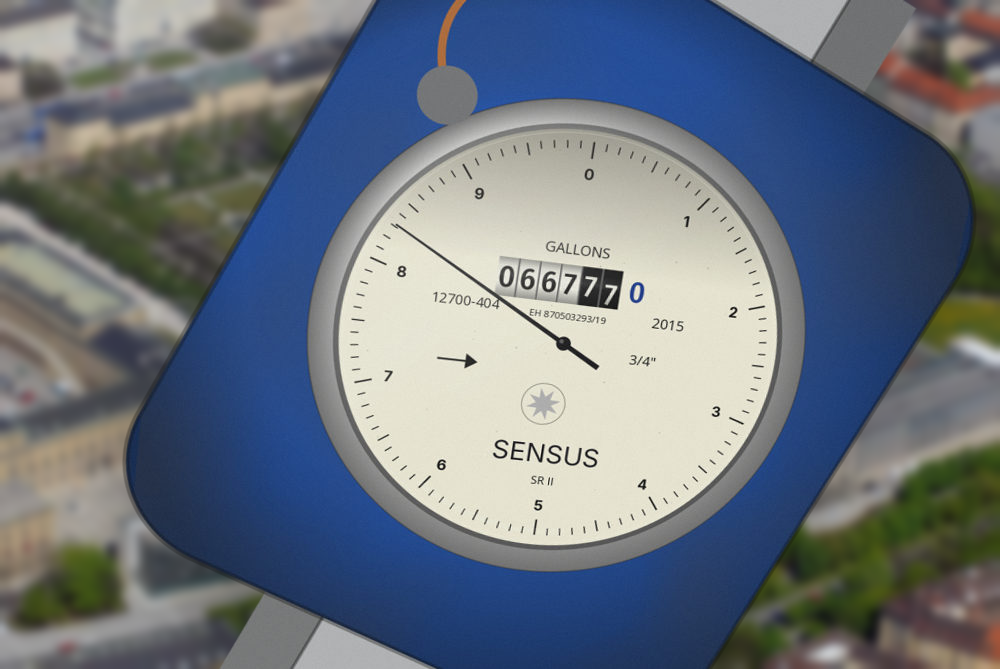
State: 667768.3 gal
